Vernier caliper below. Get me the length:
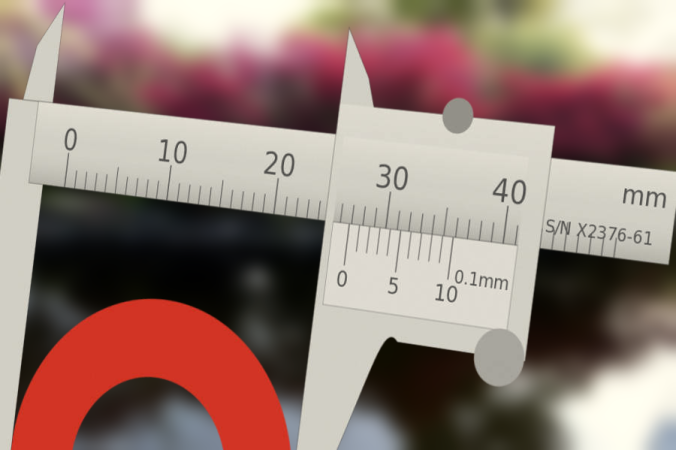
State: 26.8 mm
